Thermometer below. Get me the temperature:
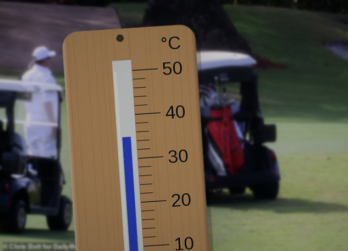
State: 35 °C
